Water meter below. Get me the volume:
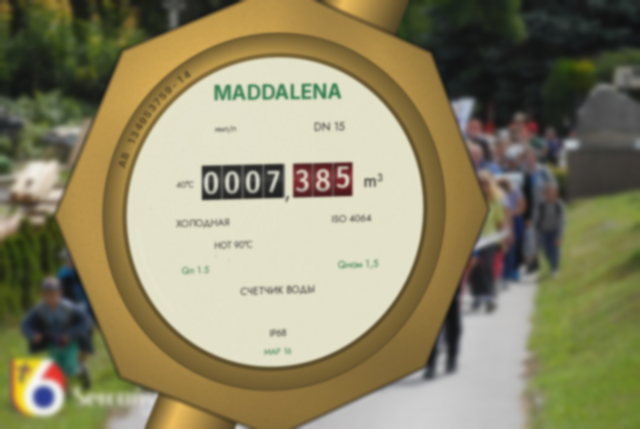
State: 7.385 m³
